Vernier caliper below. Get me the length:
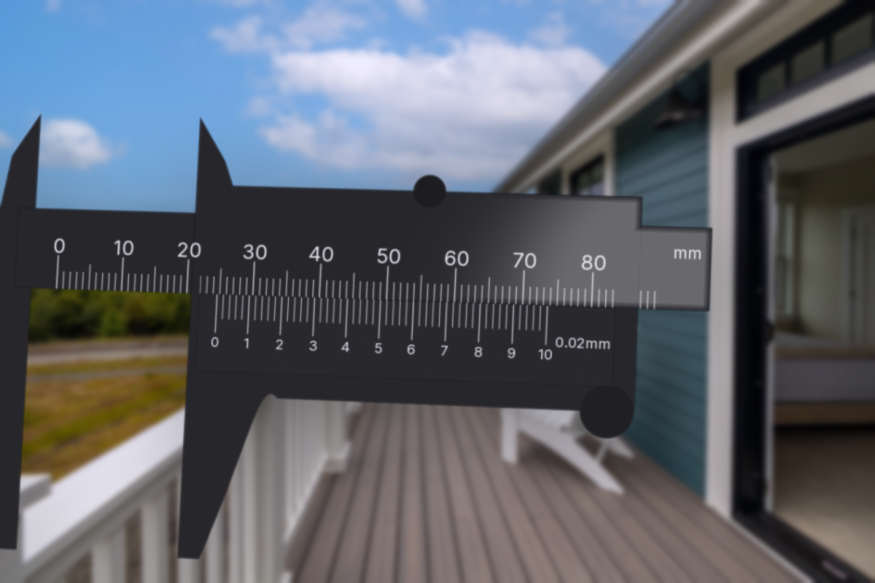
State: 24.6 mm
